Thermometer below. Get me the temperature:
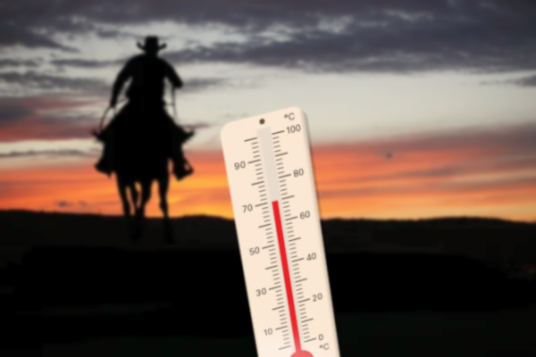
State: 70 °C
